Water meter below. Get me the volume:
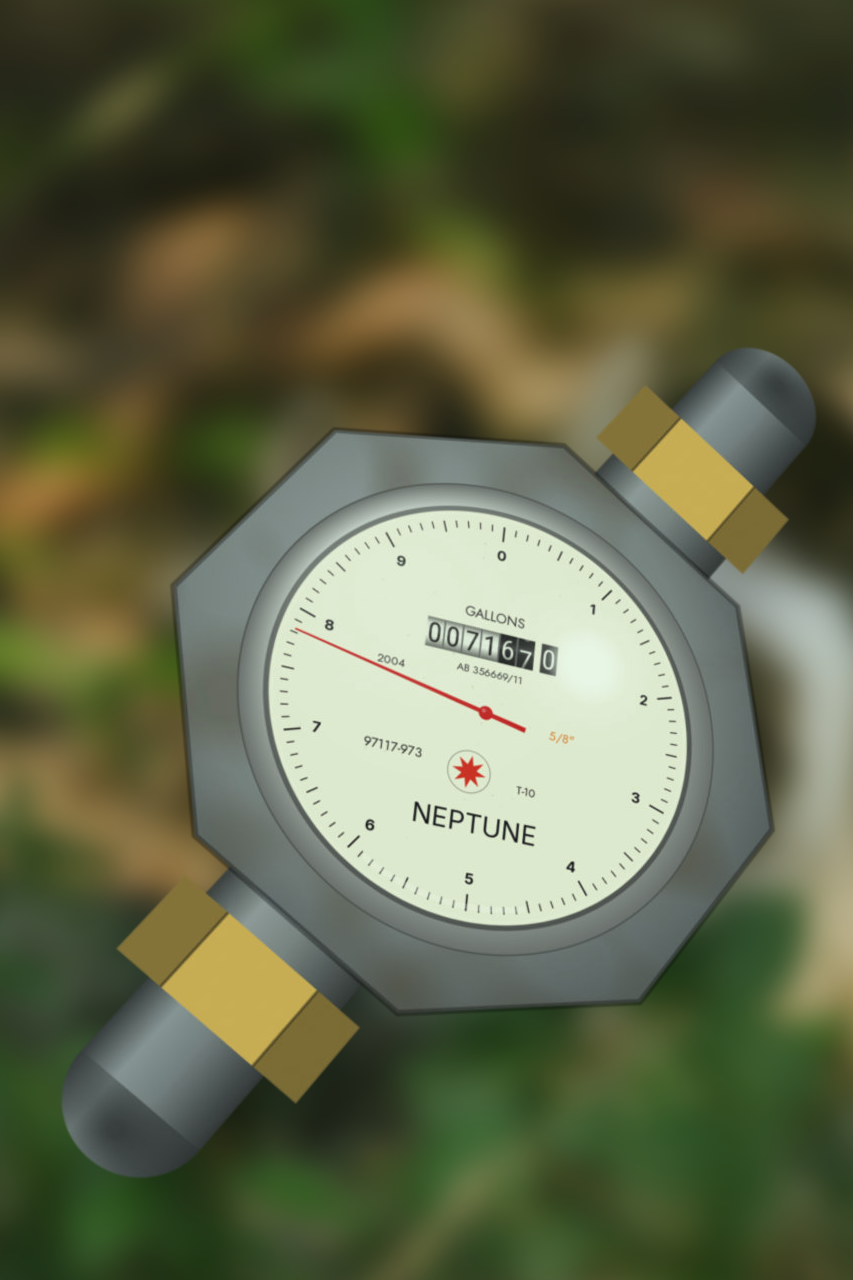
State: 71667.8 gal
